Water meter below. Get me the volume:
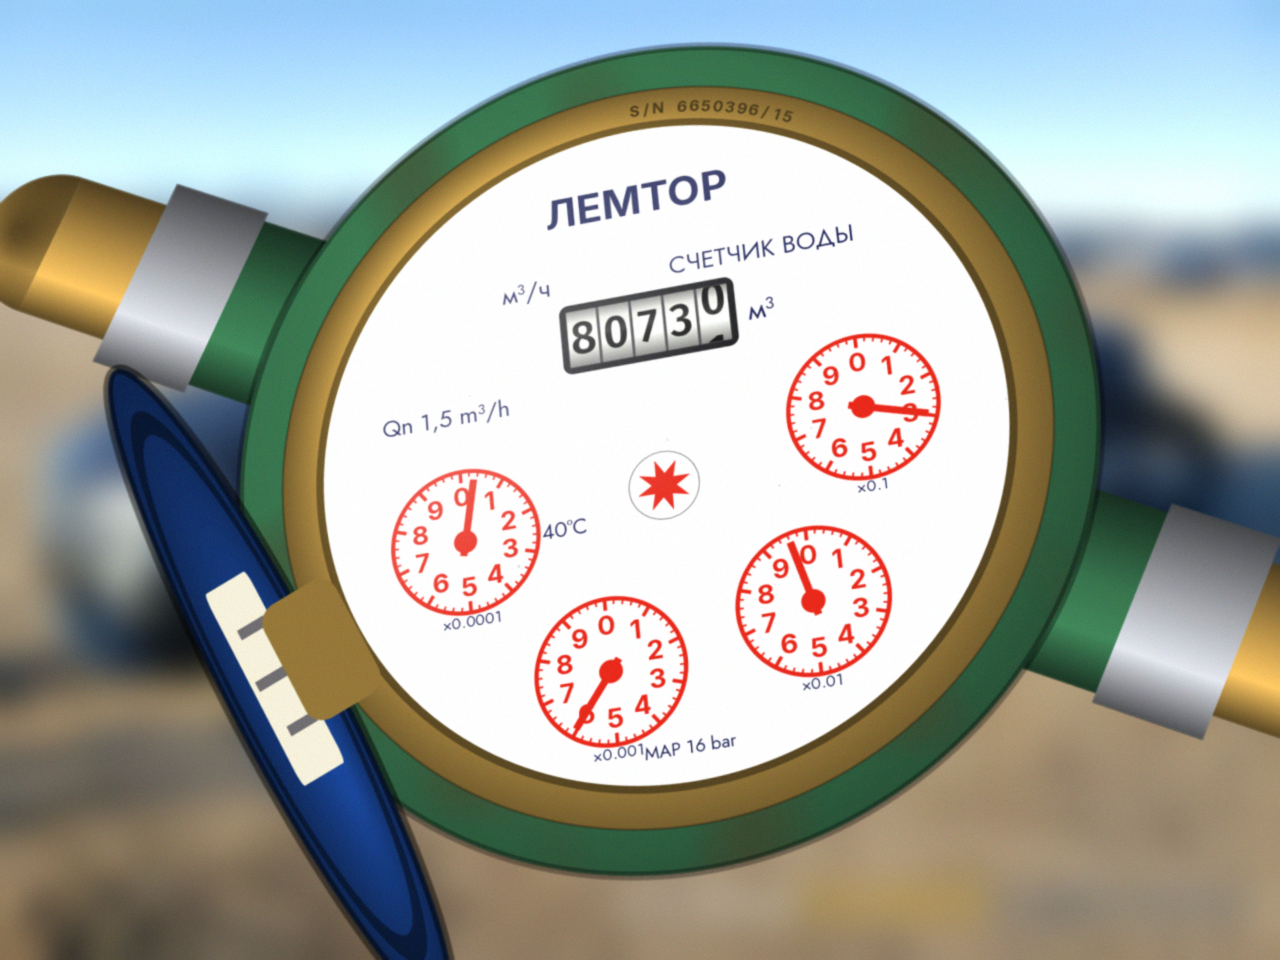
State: 80730.2960 m³
